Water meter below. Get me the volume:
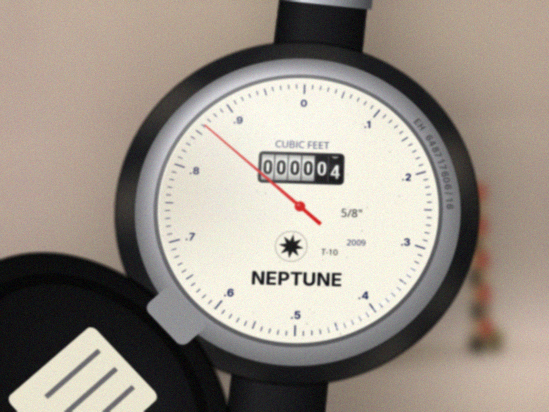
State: 3.86 ft³
